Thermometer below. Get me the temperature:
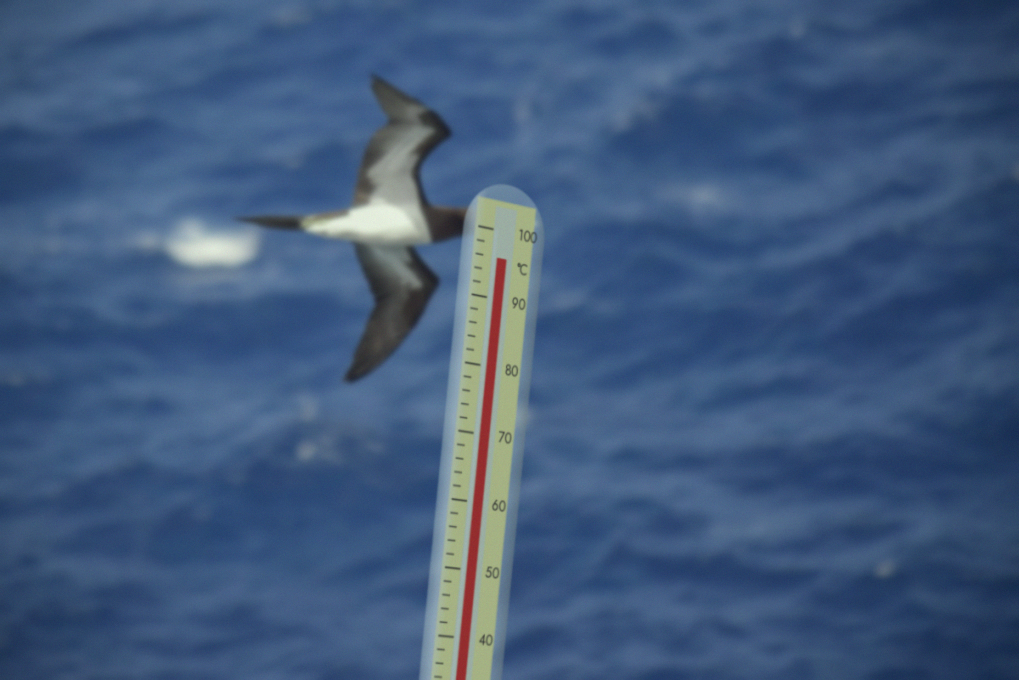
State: 96 °C
